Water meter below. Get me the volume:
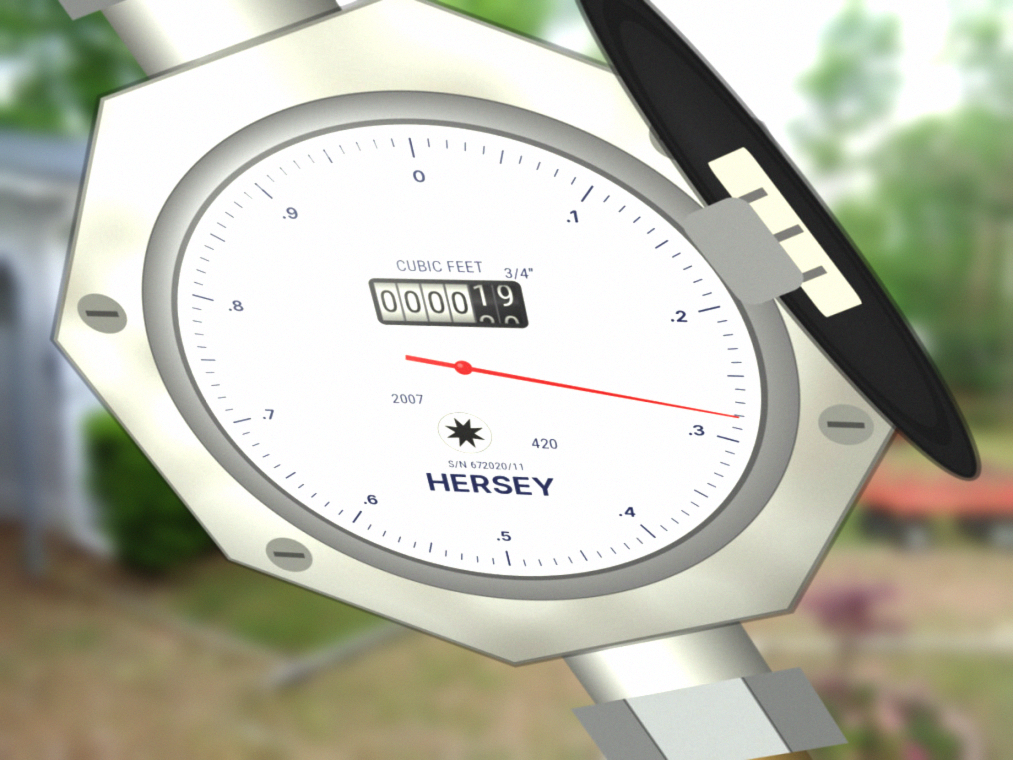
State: 19.28 ft³
